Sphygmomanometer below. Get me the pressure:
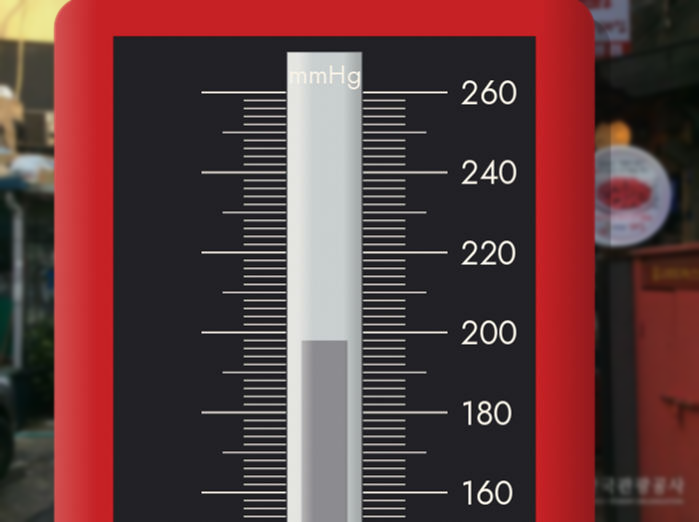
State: 198 mmHg
